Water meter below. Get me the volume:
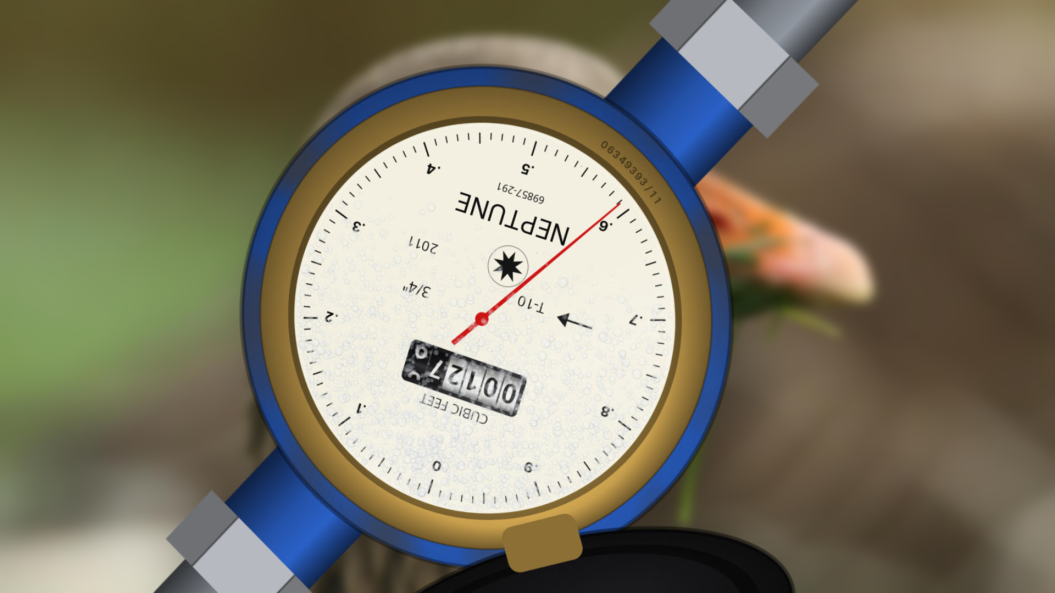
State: 1278.59 ft³
